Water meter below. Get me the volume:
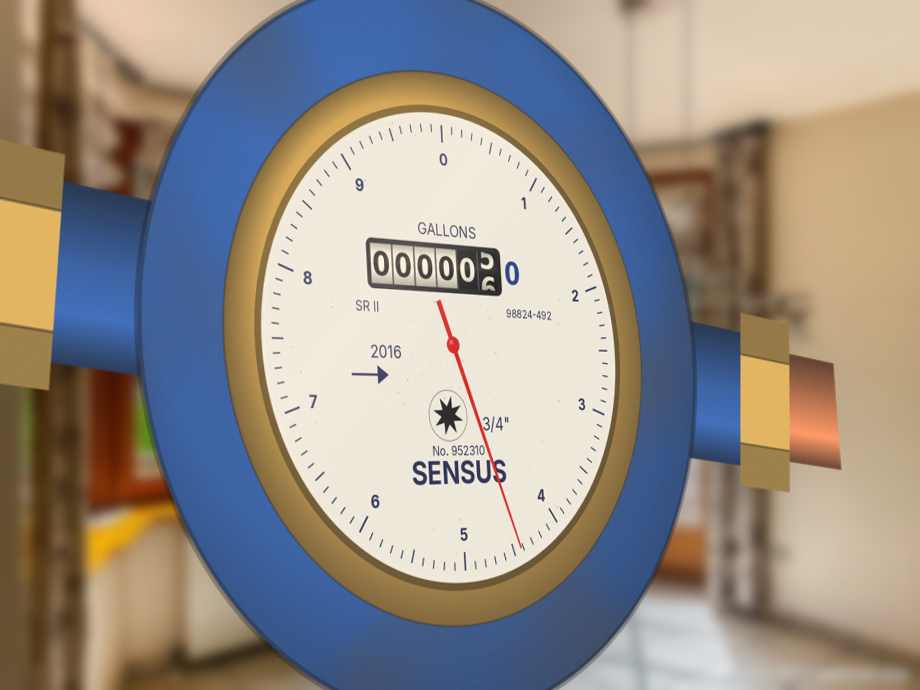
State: 54.4 gal
